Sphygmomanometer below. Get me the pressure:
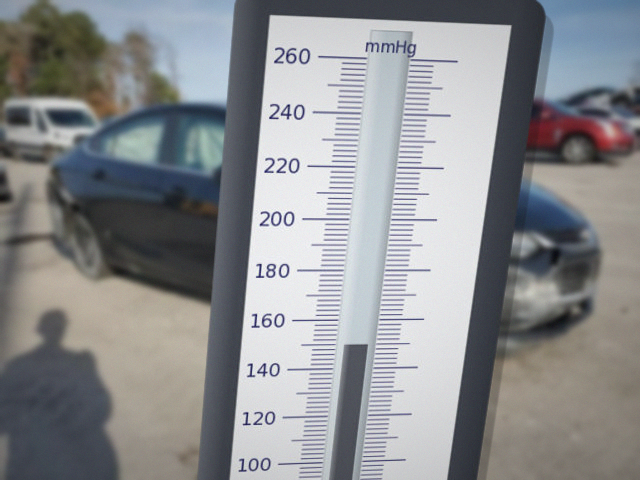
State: 150 mmHg
